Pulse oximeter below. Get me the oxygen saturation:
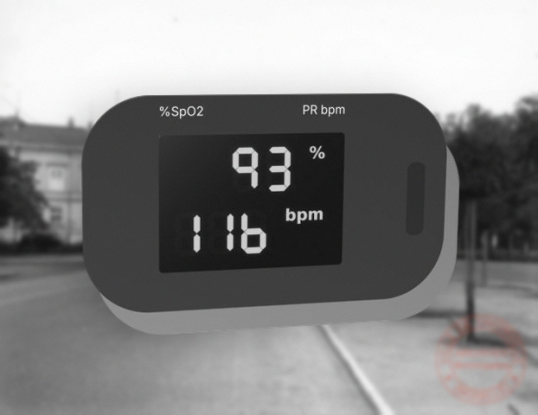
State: 93 %
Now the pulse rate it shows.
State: 116 bpm
